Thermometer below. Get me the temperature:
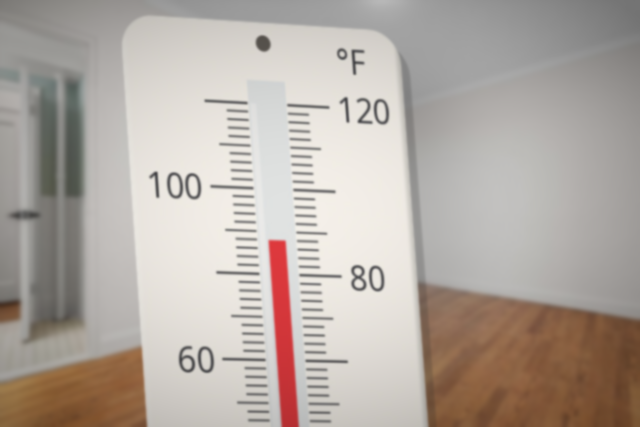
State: 88 °F
